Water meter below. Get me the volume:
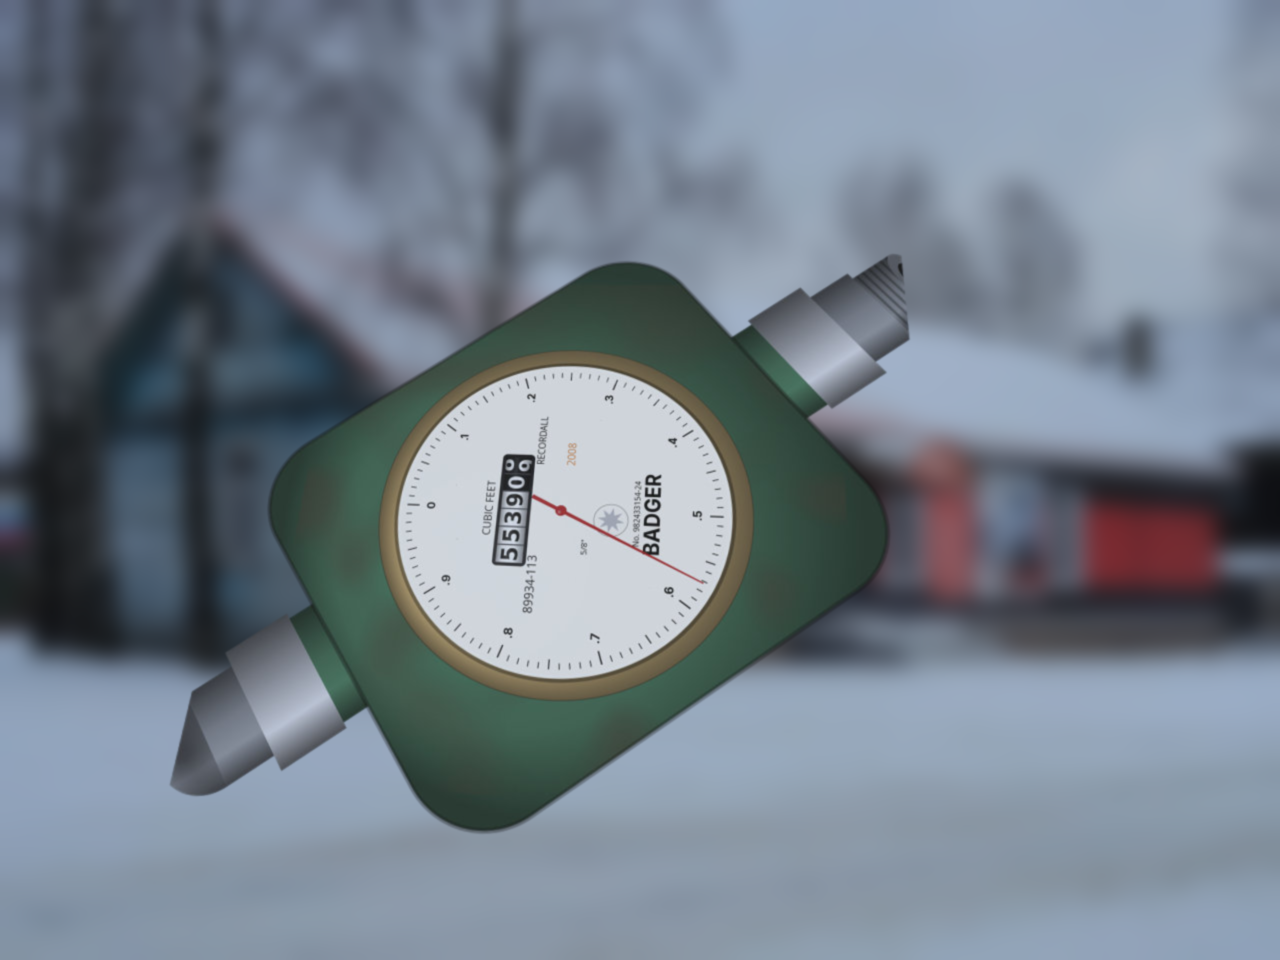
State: 553908.57 ft³
